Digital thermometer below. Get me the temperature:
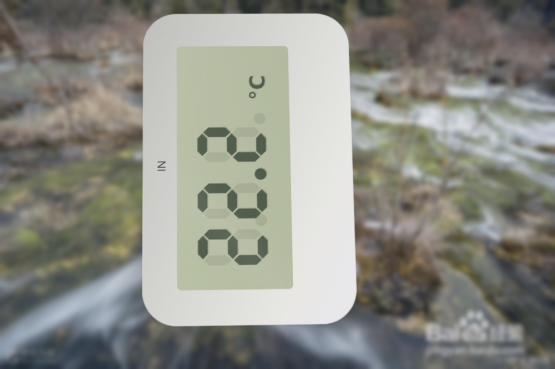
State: 22.2 °C
